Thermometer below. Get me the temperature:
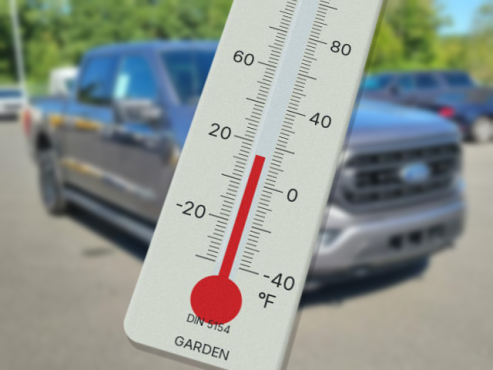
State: 14 °F
